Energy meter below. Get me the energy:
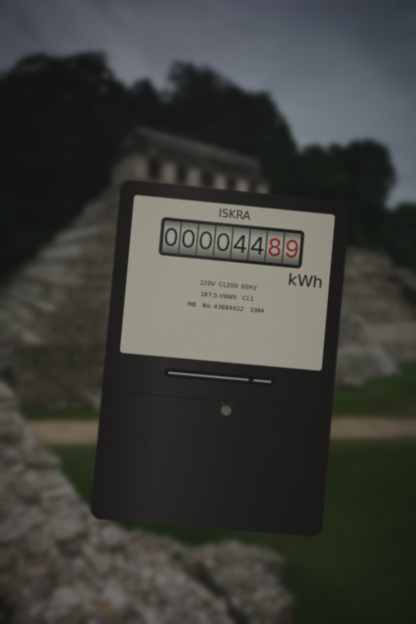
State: 44.89 kWh
